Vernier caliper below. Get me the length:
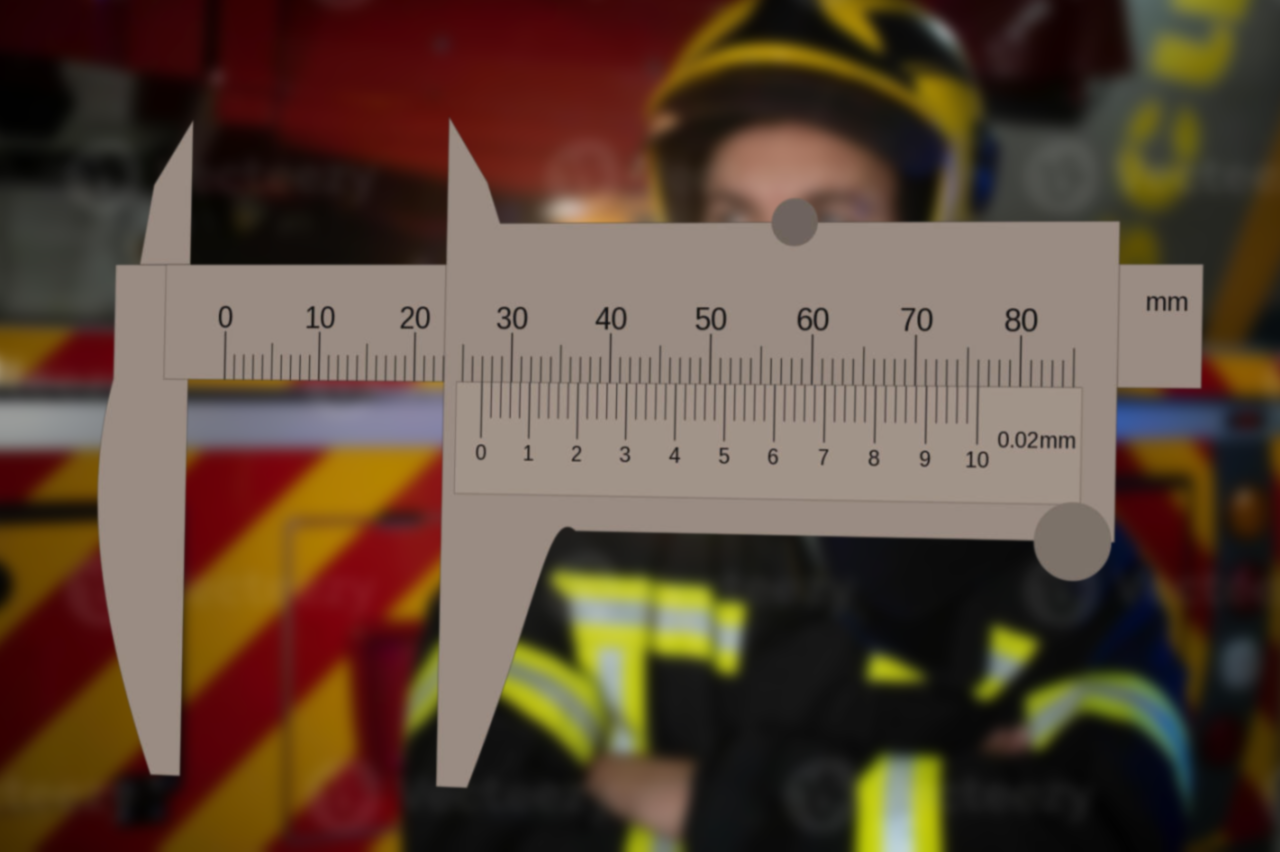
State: 27.0 mm
